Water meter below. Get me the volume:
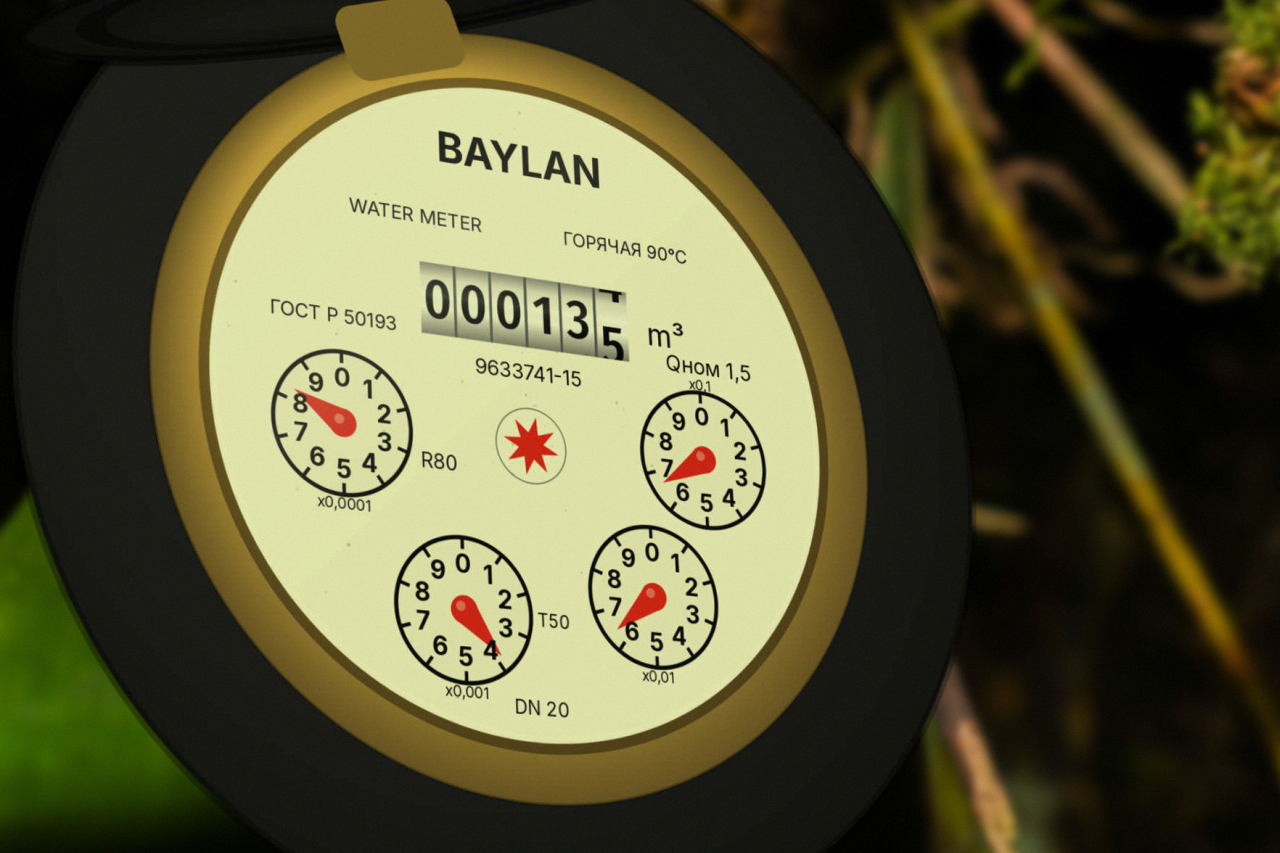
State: 134.6638 m³
